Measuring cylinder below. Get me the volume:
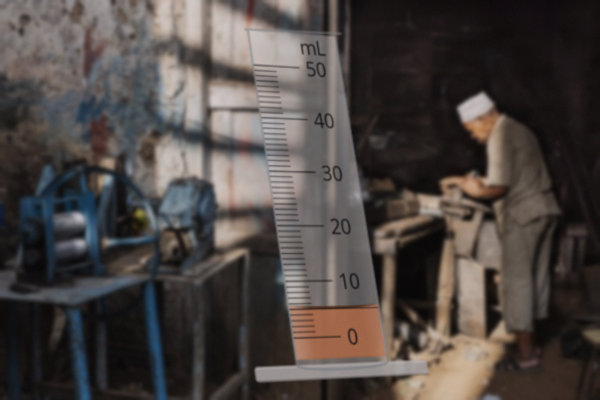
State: 5 mL
